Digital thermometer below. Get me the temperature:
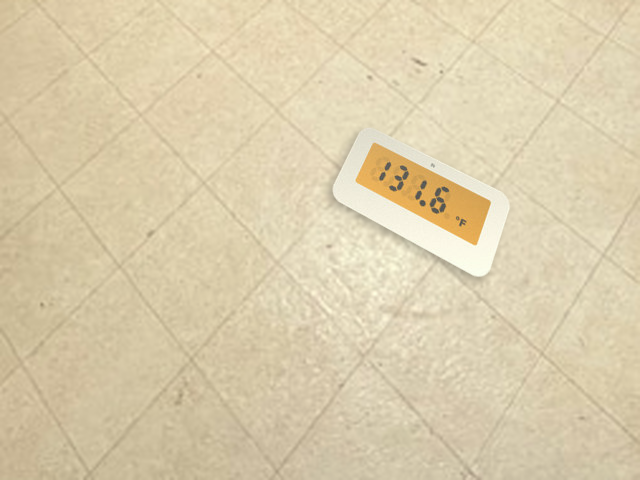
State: 131.6 °F
